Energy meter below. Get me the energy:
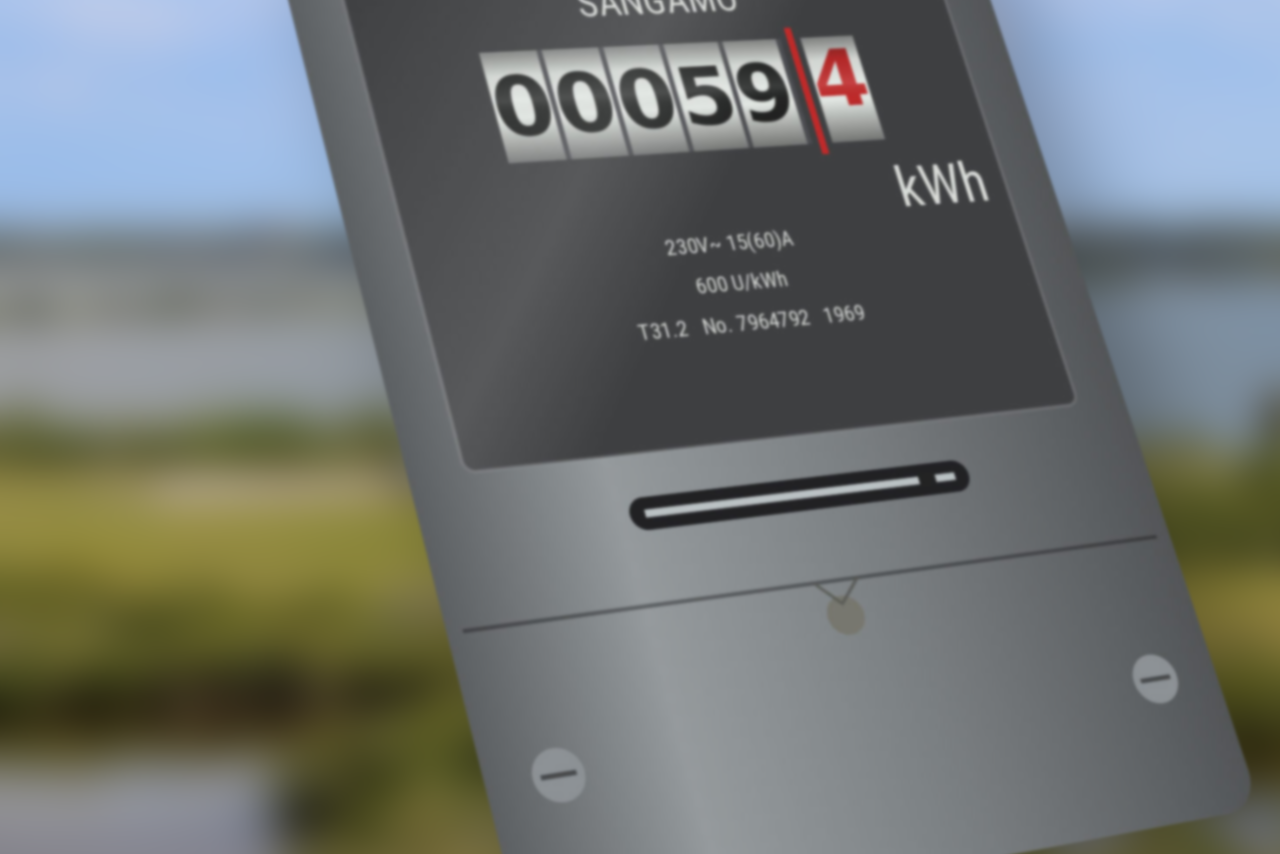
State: 59.4 kWh
